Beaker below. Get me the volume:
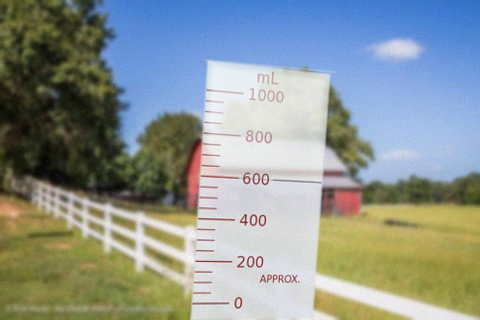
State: 600 mL
